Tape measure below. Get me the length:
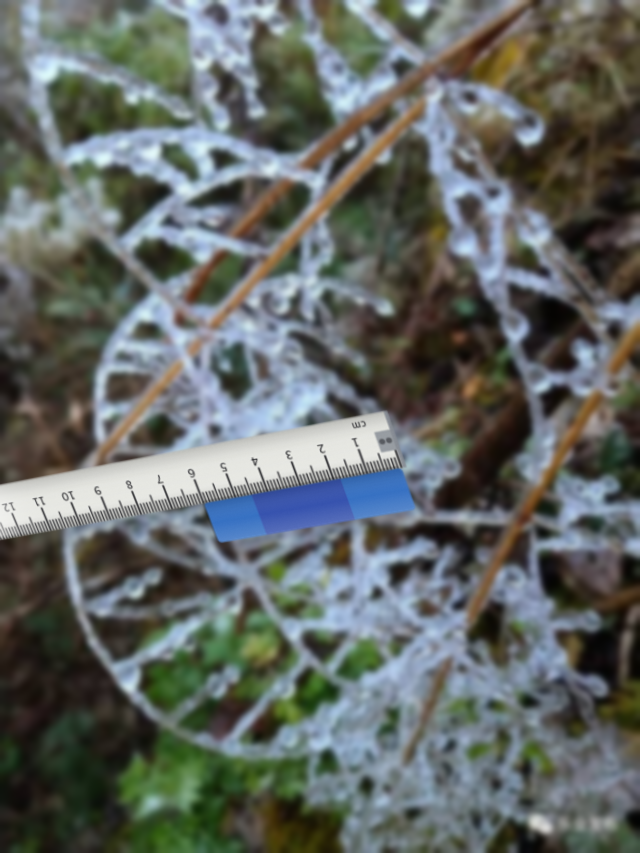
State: 6 cm
